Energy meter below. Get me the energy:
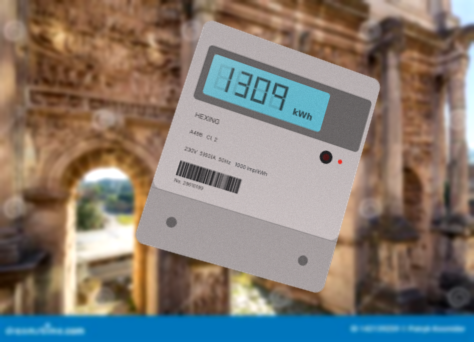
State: 1309 kWh
